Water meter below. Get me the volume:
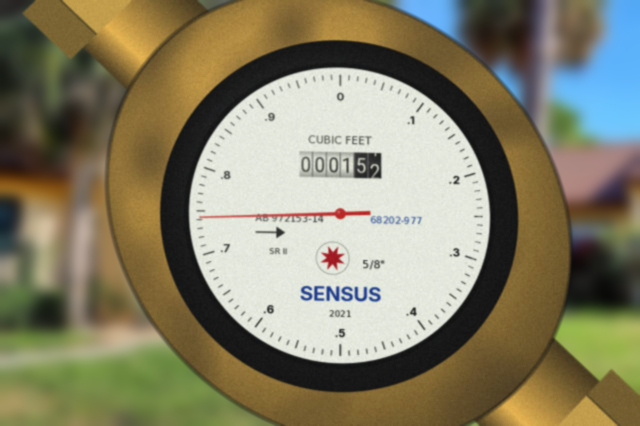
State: 151.74 ft³
